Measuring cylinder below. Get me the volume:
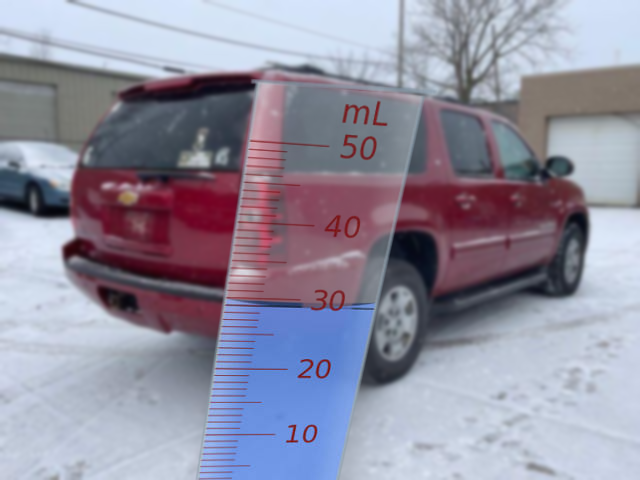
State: 29 mL
